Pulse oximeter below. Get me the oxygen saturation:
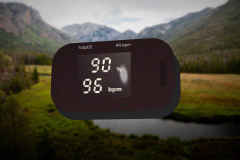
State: 90 %
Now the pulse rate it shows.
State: 96 bpm
